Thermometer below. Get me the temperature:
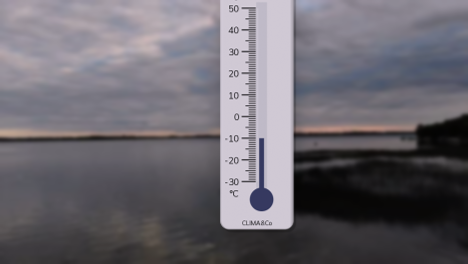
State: -10 °C
